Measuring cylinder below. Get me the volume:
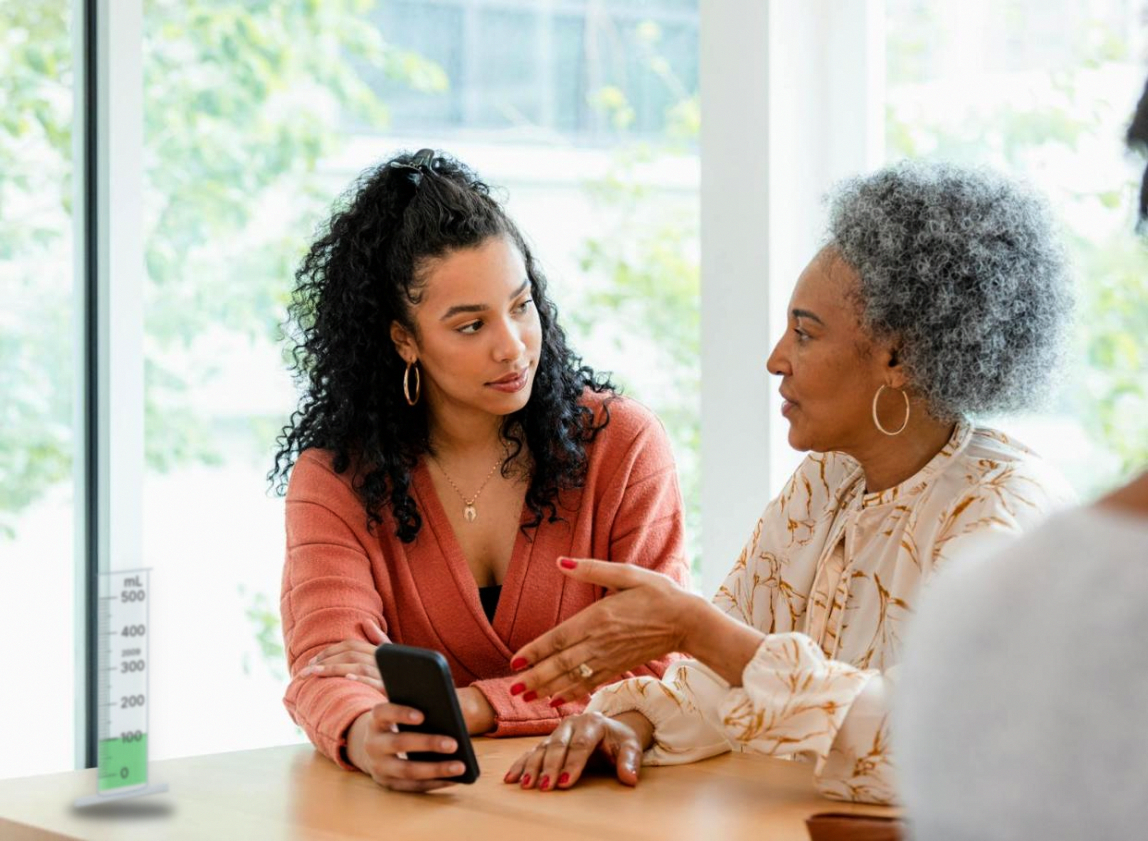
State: 100 mL
